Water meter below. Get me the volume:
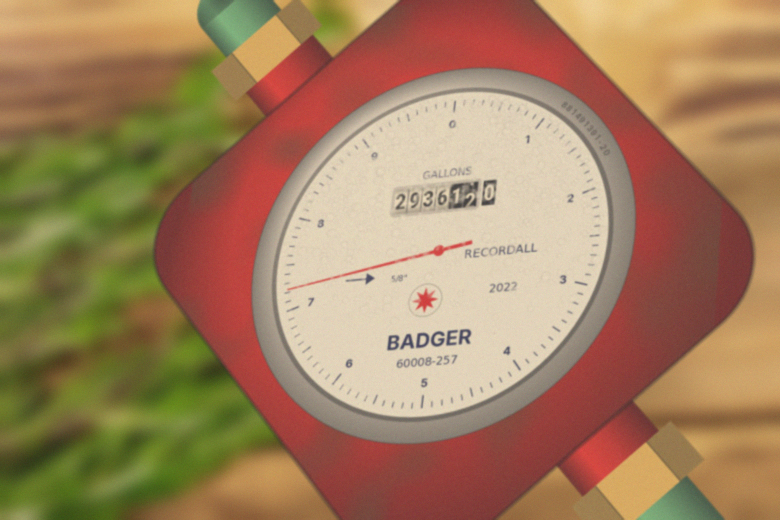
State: 2936117.2 gal
